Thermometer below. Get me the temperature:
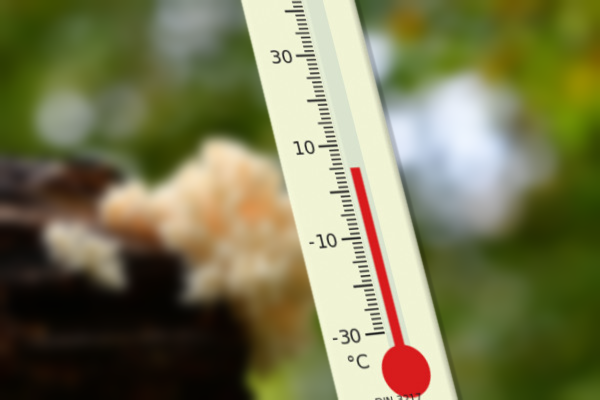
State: 5 °C
